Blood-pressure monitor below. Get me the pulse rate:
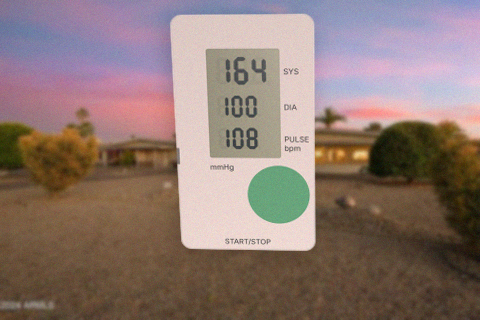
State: 108 bpm
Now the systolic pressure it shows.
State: 164 mmHg
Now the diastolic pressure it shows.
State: 100 mmHg
